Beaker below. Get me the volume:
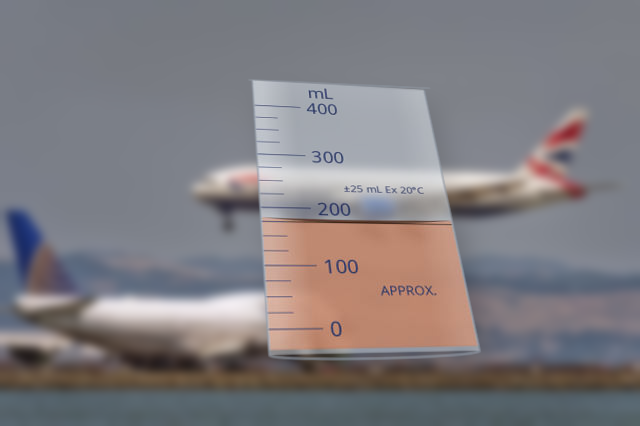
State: 175 mL
